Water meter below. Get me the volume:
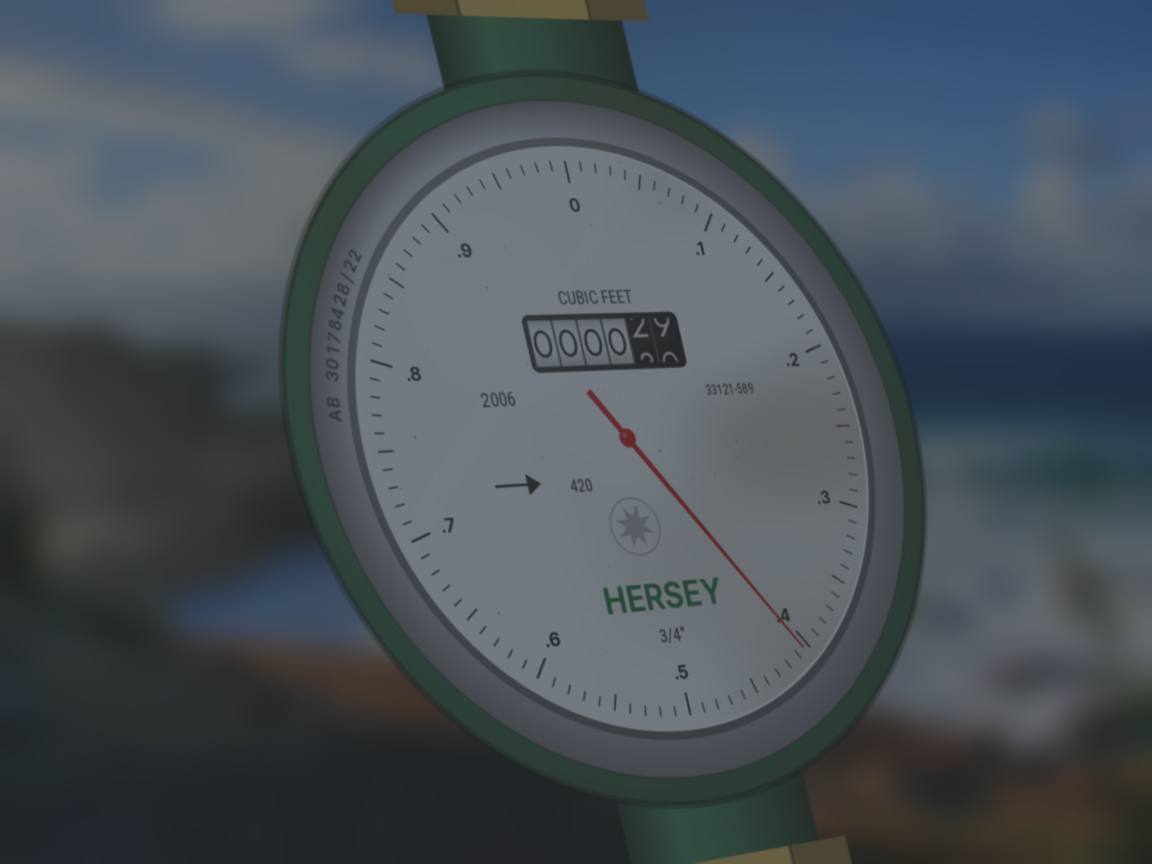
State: 29.40 ft³
